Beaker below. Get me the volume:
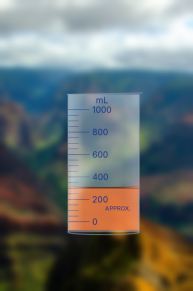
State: 300 mL
